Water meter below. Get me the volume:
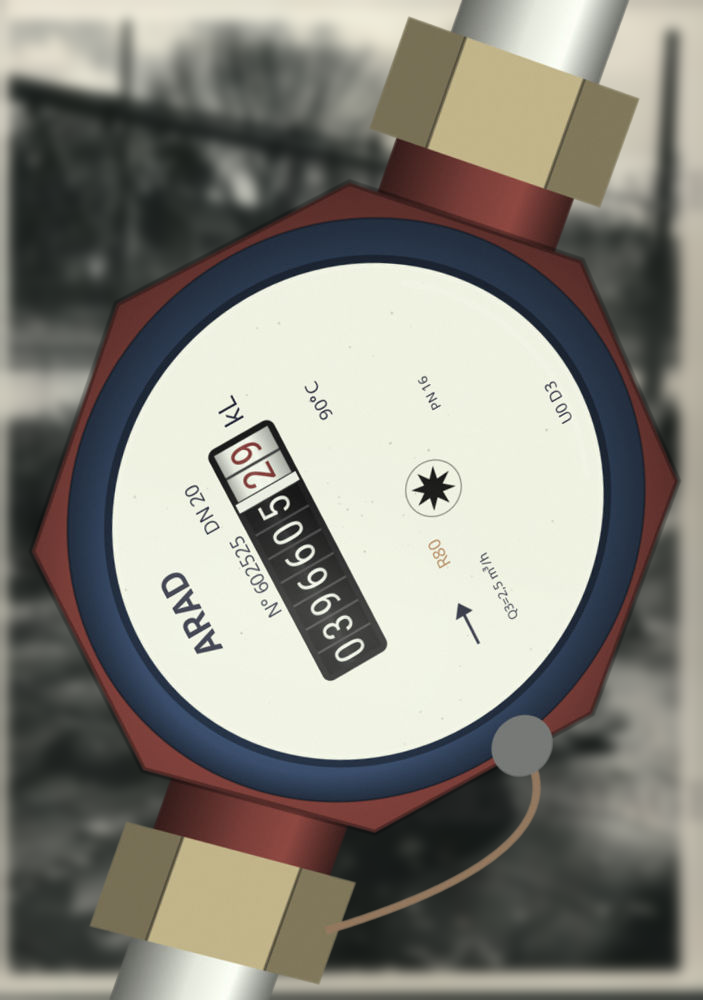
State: 396605.29 kL
